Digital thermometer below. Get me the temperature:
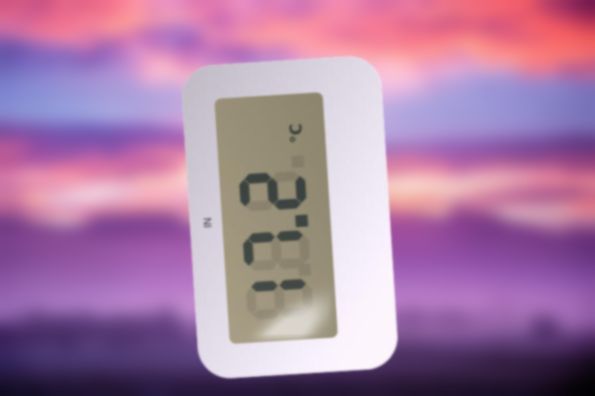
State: 17.2 °C
